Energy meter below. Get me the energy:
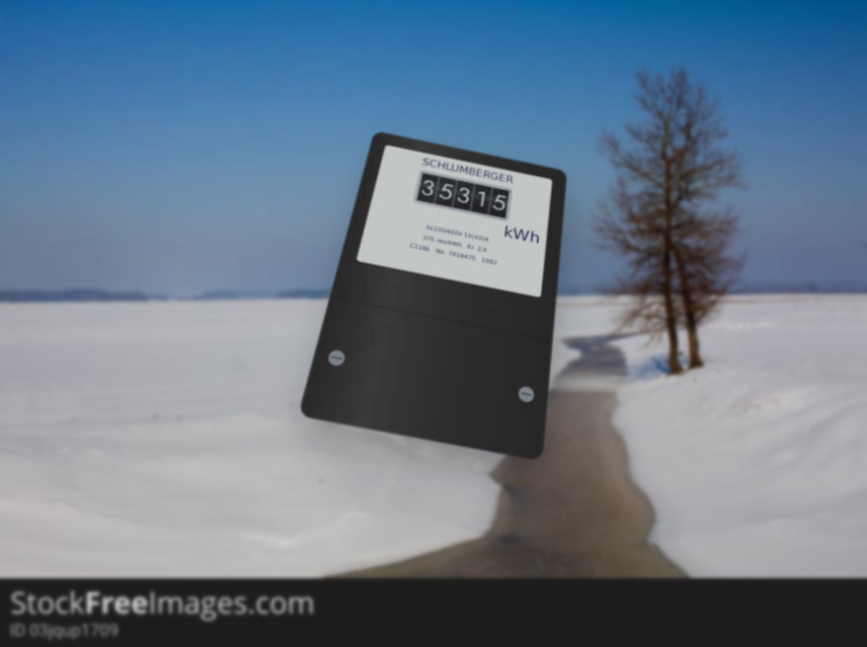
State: 35315 kWh
